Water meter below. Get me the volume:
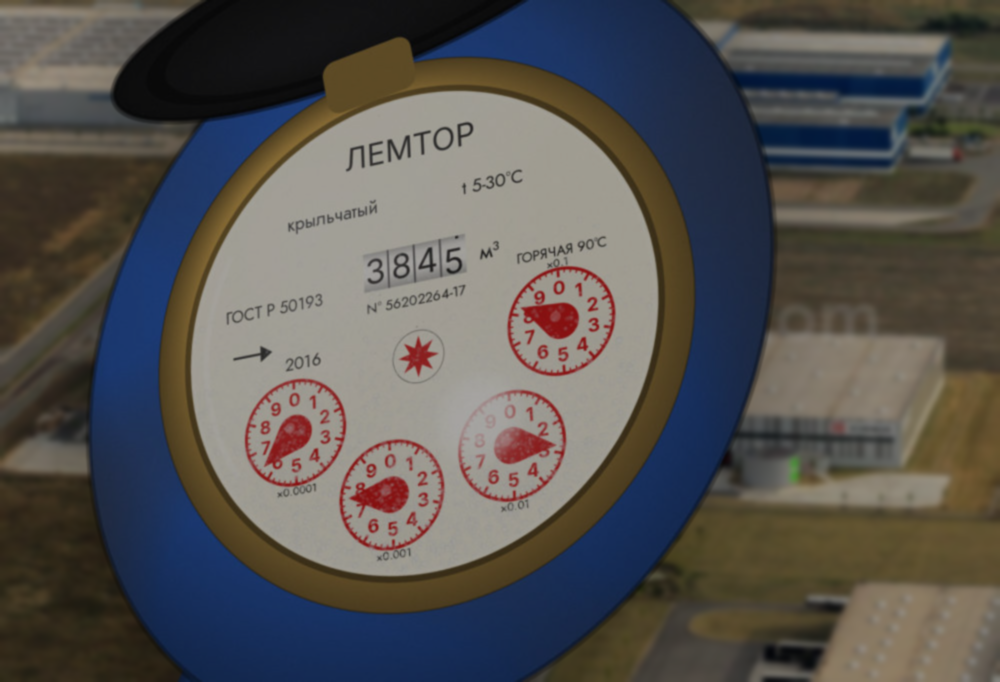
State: 3844.8276 m³
